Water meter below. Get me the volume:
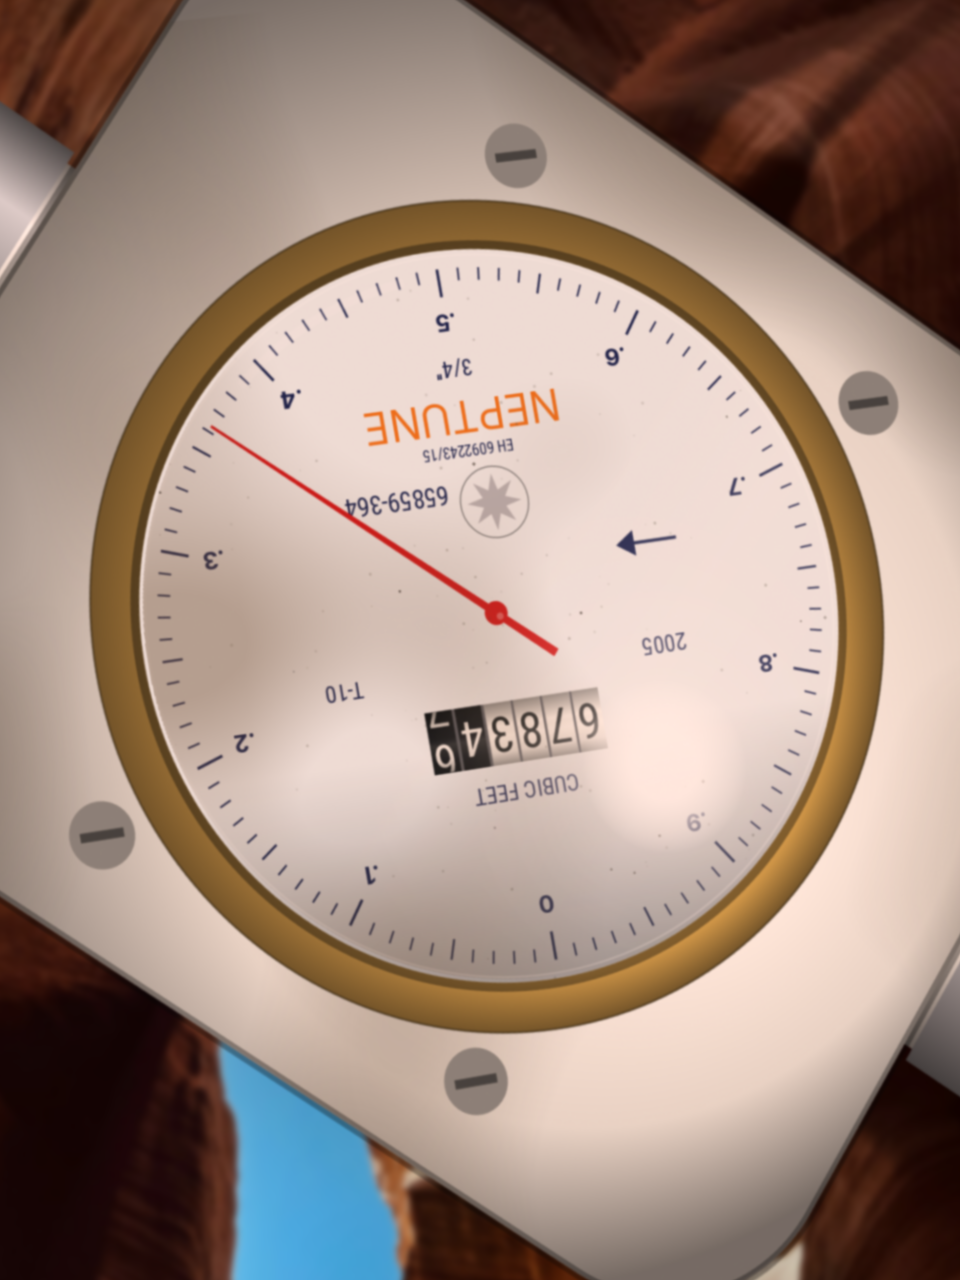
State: 678346.36 ft³
